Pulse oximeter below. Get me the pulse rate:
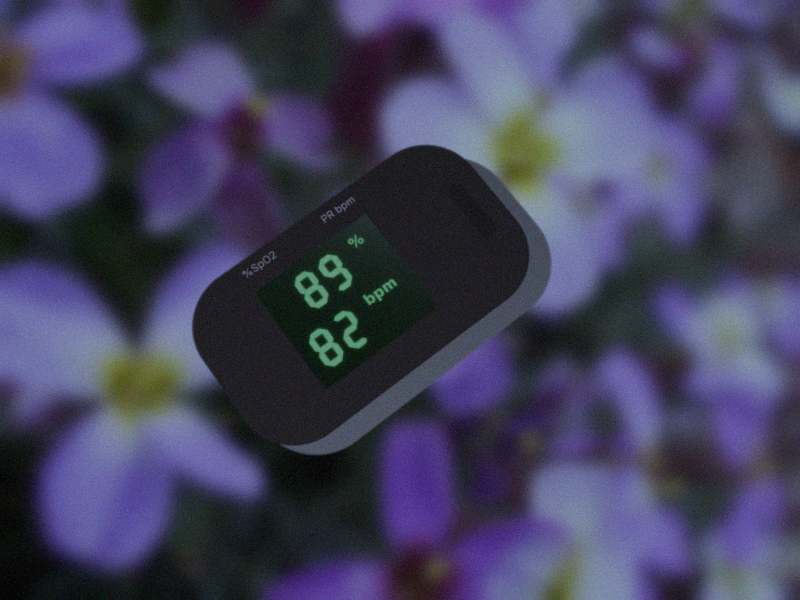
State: 82 bpm
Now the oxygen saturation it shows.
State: 89 %
